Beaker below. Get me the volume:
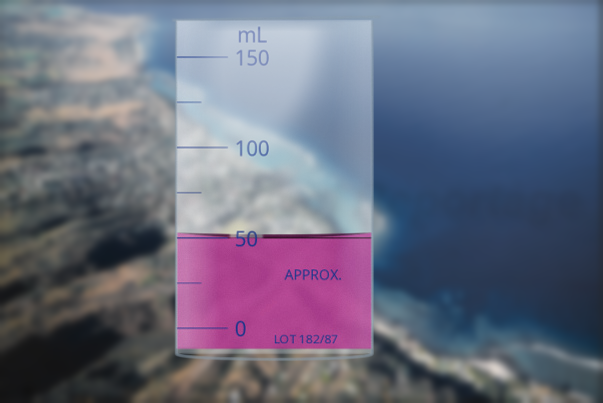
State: 50 mL
